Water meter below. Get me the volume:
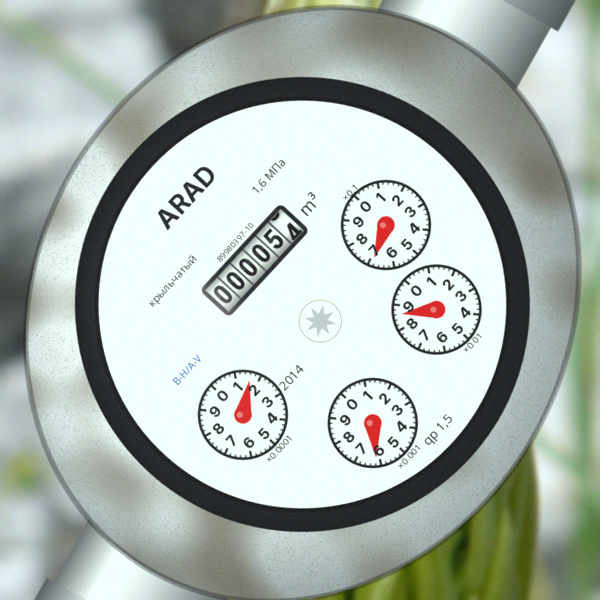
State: 53.6861 m³
